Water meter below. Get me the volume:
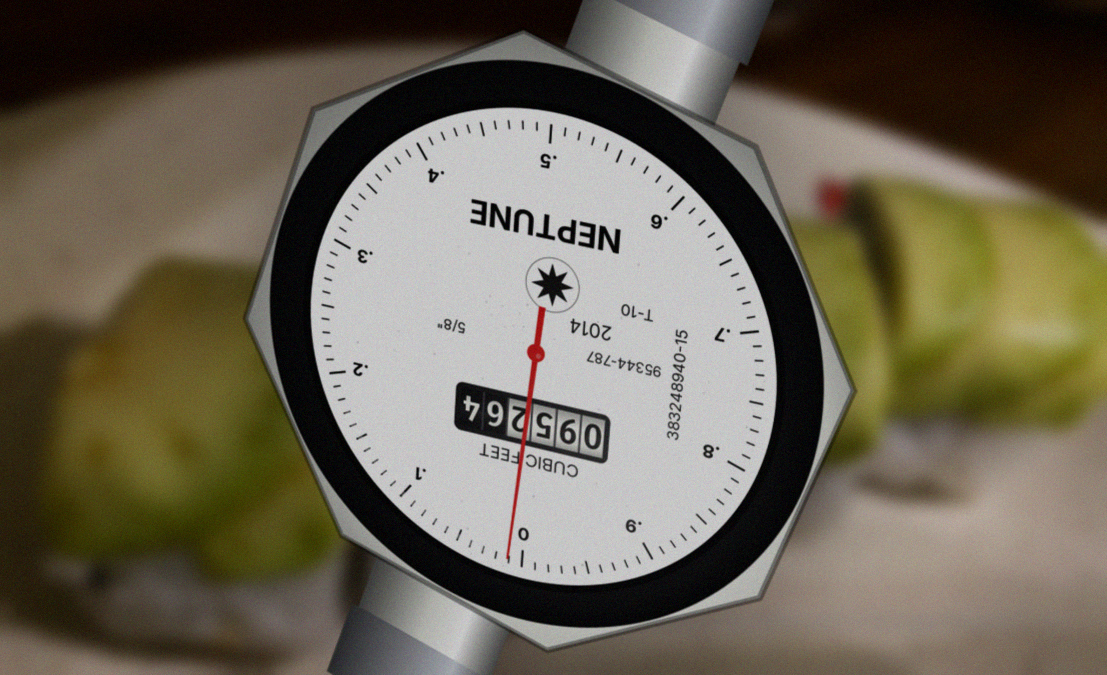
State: 95264.01 ft³
